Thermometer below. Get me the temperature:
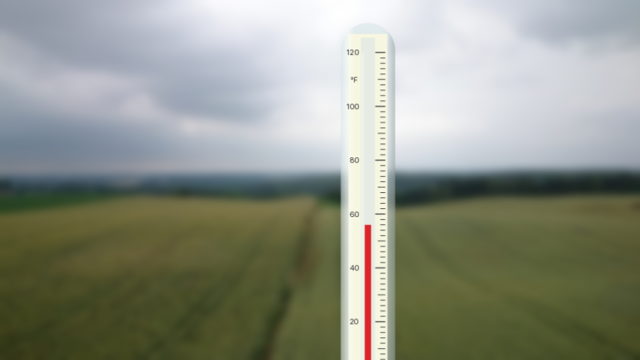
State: 56 °F
